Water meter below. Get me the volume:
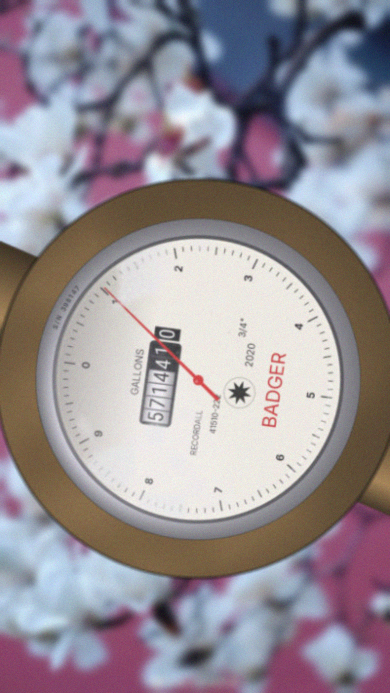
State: 5714411.0 gal
